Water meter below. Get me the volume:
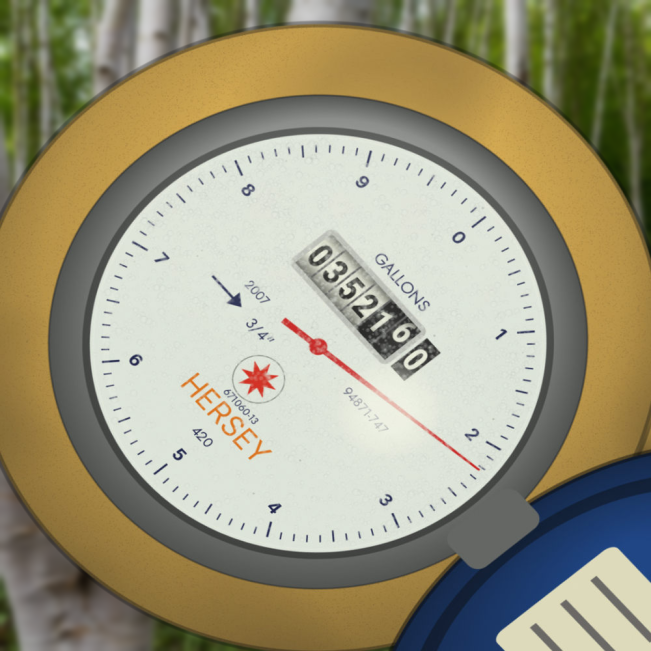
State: 352162.2 gal
